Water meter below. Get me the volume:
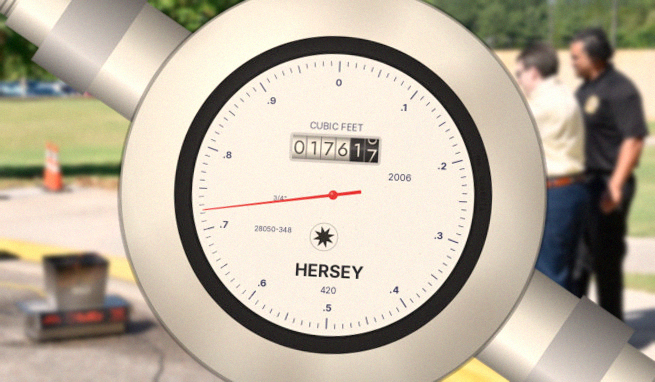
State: 17616.72 ft³
